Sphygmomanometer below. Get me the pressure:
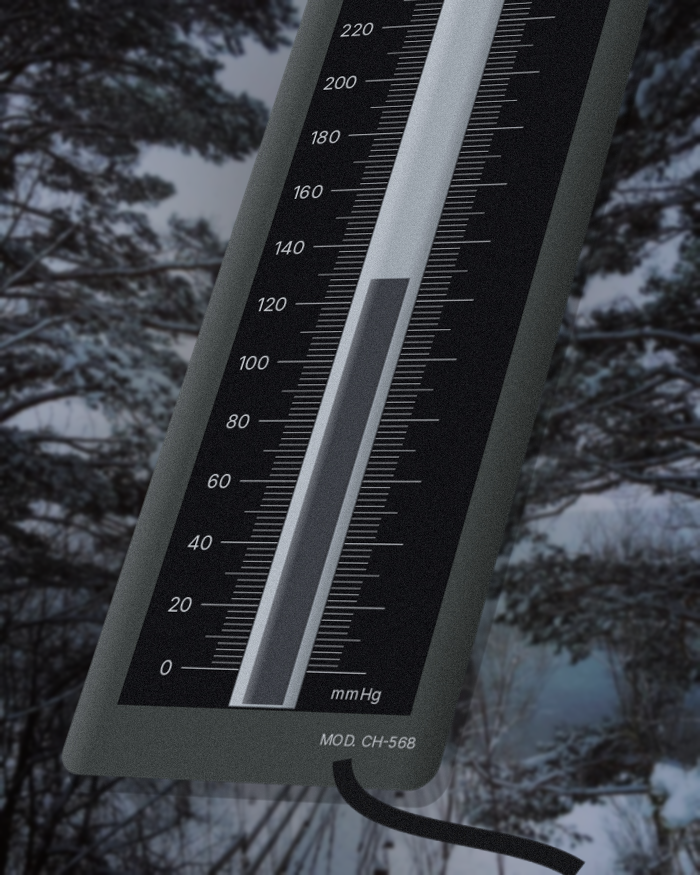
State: 128 mmHg
